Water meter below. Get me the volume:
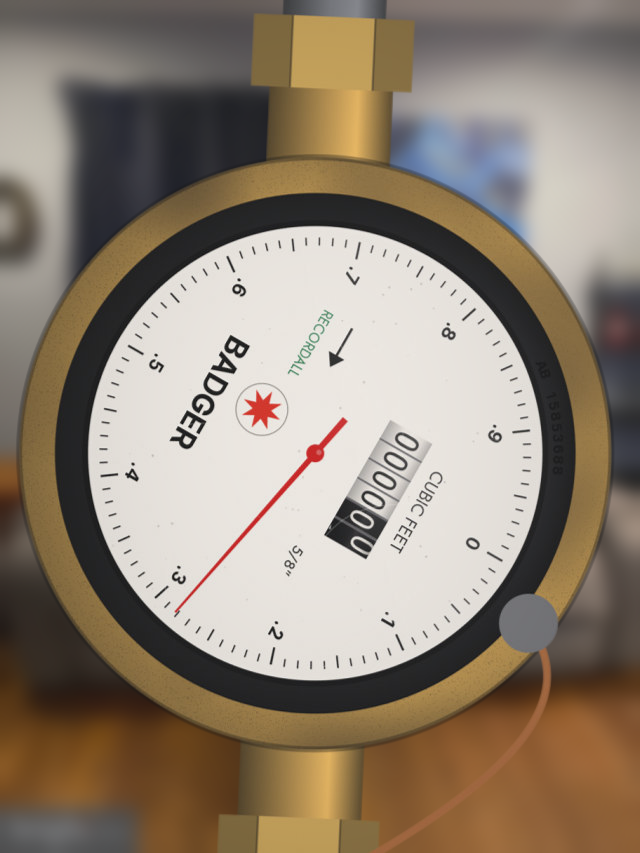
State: 0.28 ft³
